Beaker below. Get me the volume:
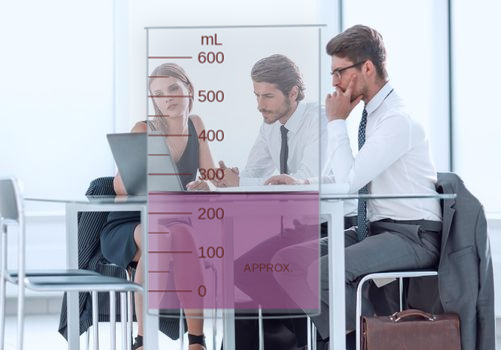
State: 250 mL
